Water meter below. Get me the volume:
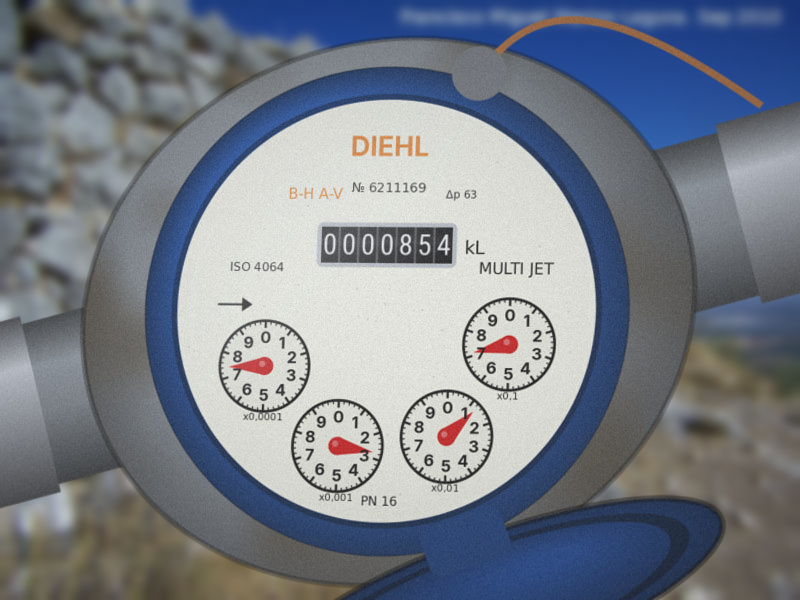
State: 854.7127 kL
